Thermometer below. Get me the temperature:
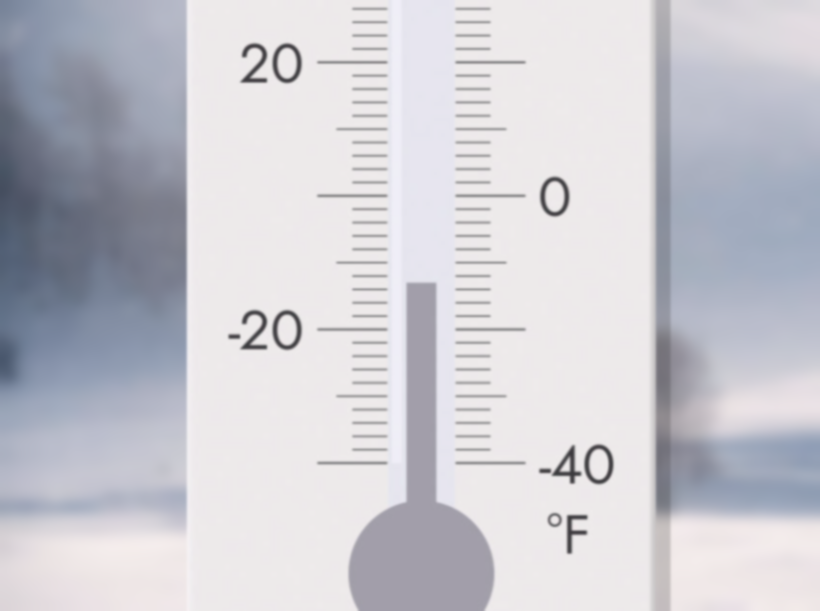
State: -13 °F
